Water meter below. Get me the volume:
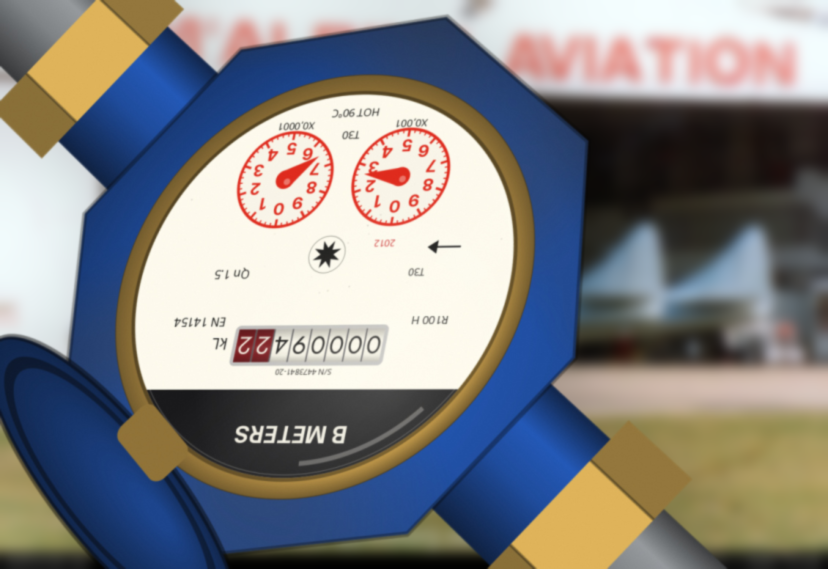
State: 94.2226 kL
